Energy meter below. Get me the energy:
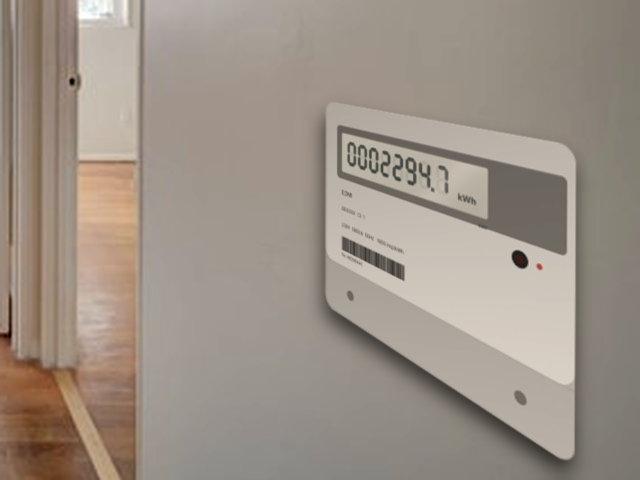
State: 2294.7 kWh
